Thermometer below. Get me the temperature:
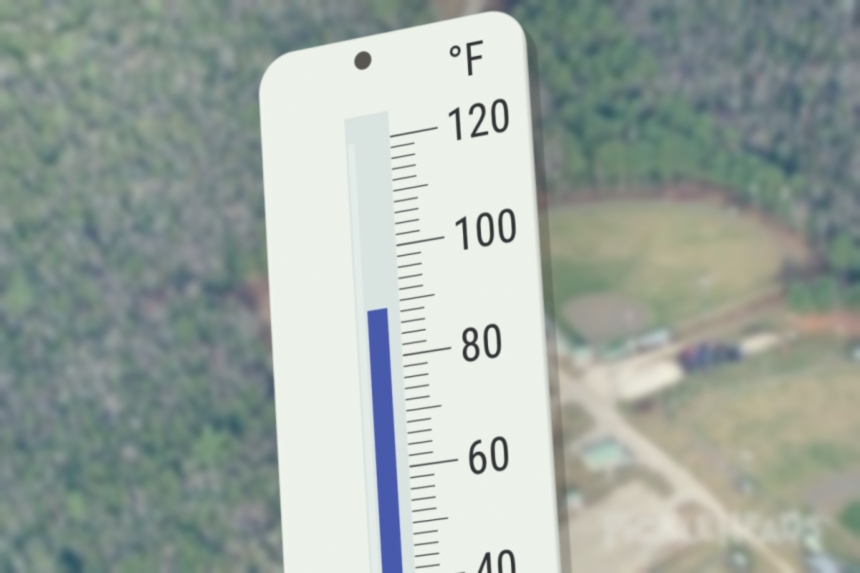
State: 89 °F
